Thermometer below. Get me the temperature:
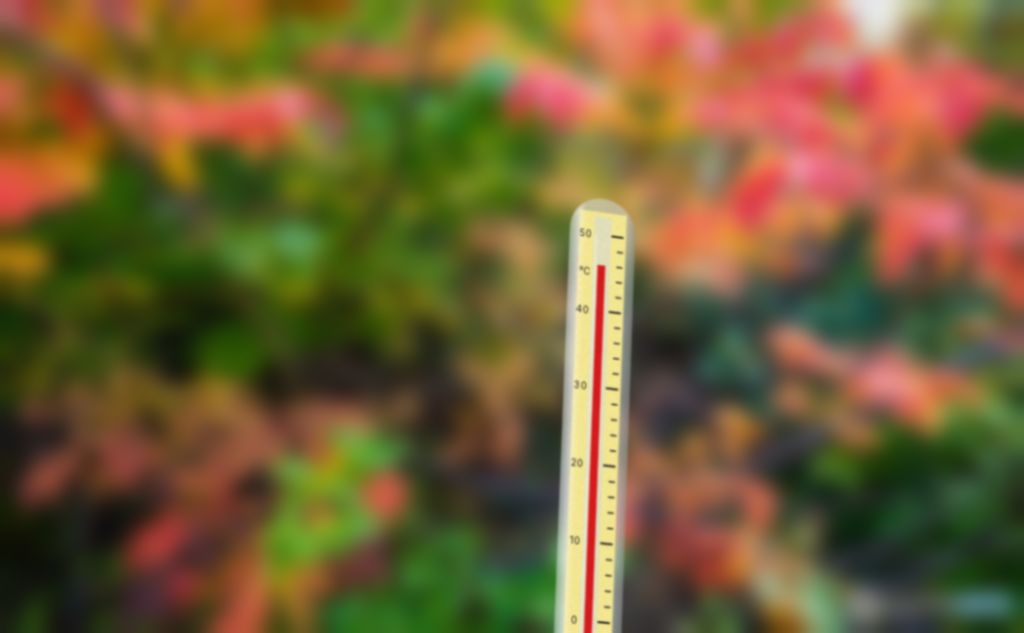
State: 46 °C
